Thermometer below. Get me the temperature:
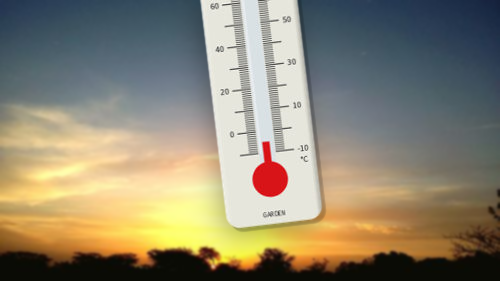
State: -5 °C
